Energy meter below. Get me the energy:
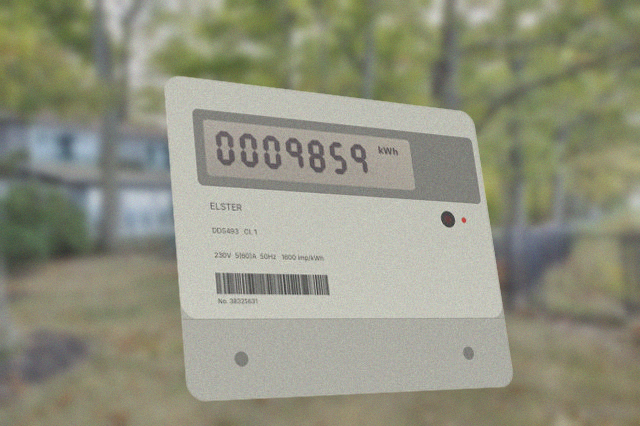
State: 9859 kWh
